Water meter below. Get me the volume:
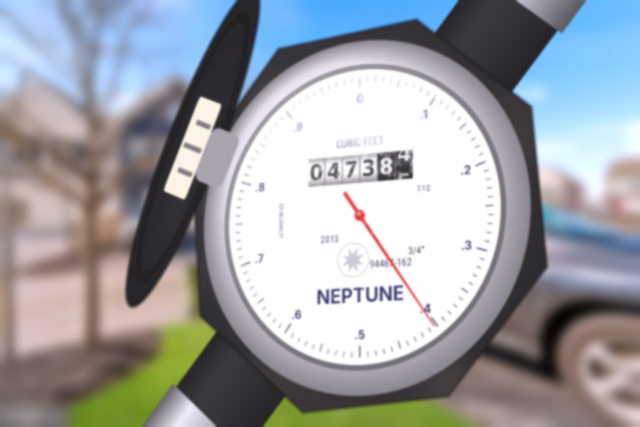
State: 47384.40 ft³
